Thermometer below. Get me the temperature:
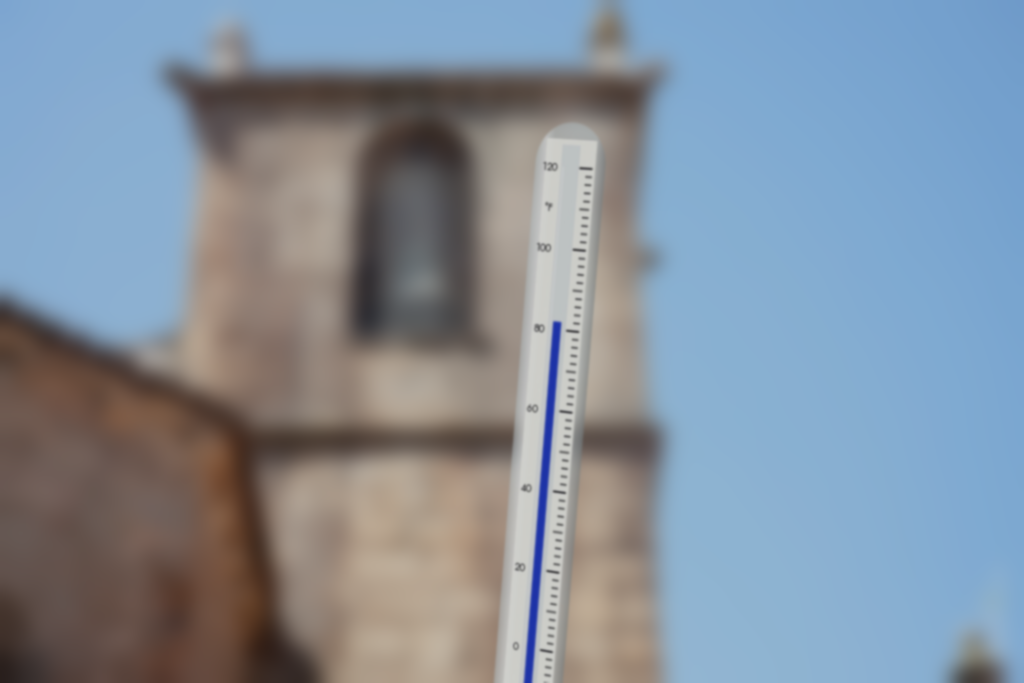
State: 82 °F
